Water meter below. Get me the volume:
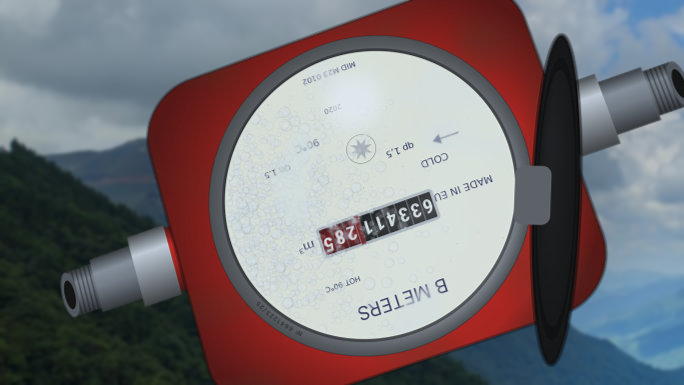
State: 633411.285 m³
